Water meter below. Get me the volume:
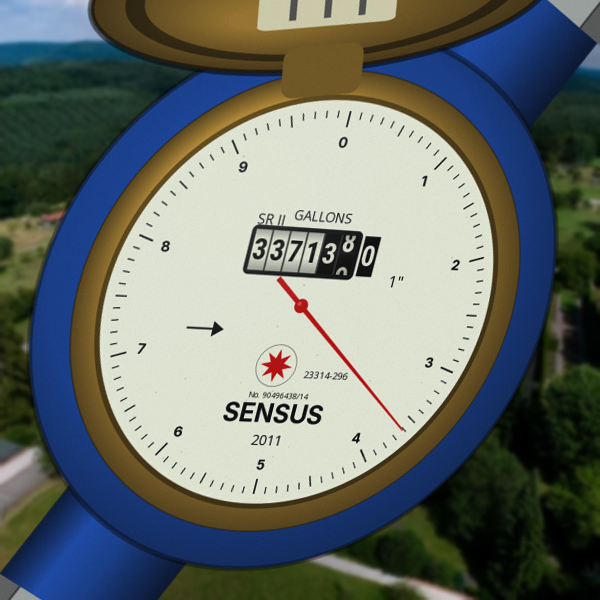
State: 3371383.6 gal
